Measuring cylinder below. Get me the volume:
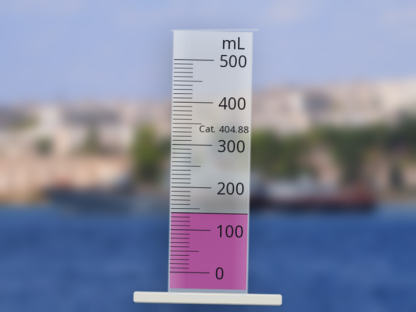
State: 140 mL
